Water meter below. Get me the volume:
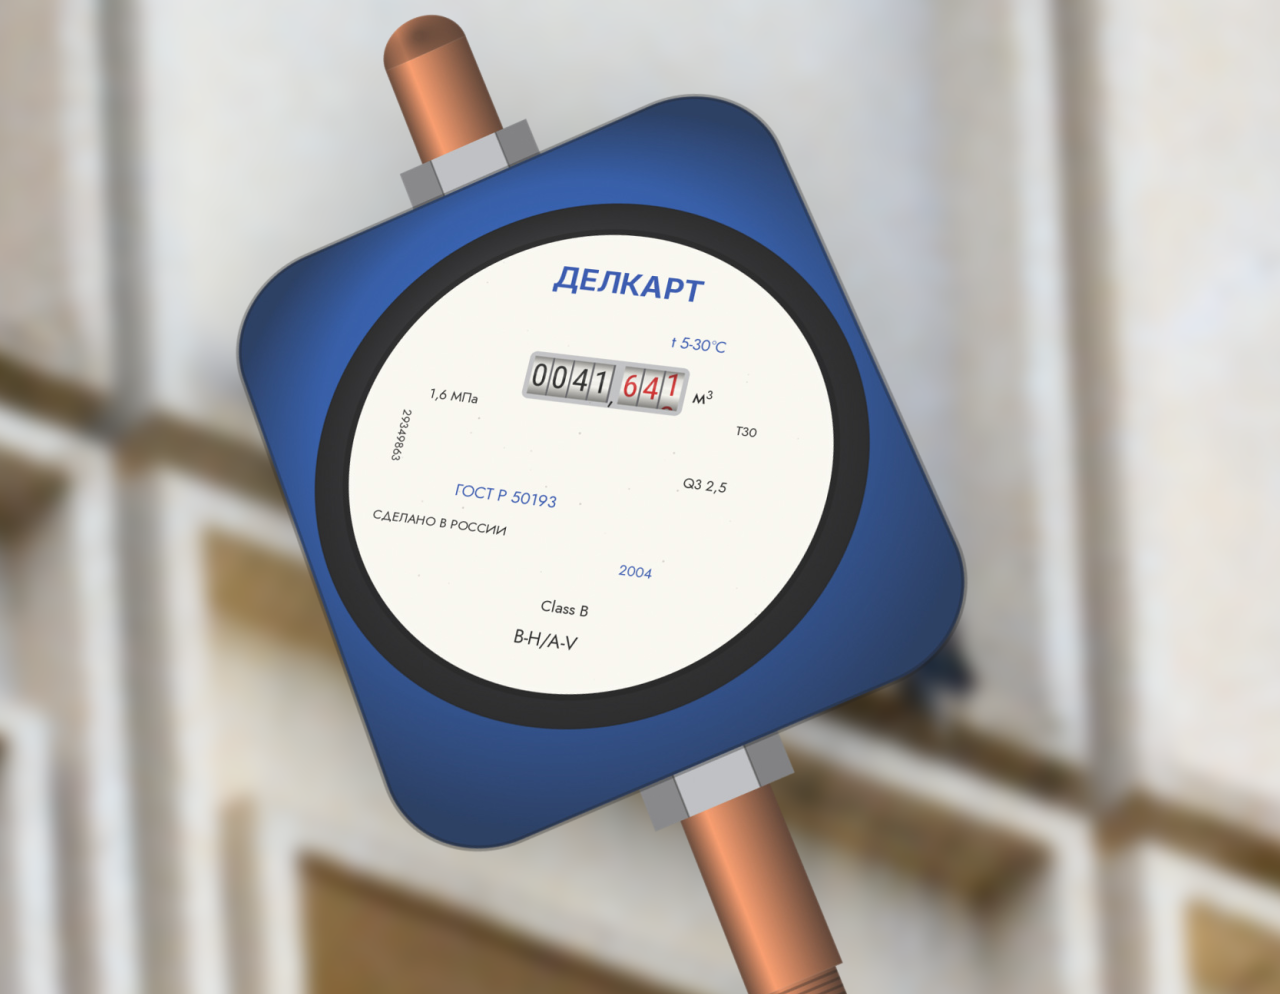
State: 41.641 m³
